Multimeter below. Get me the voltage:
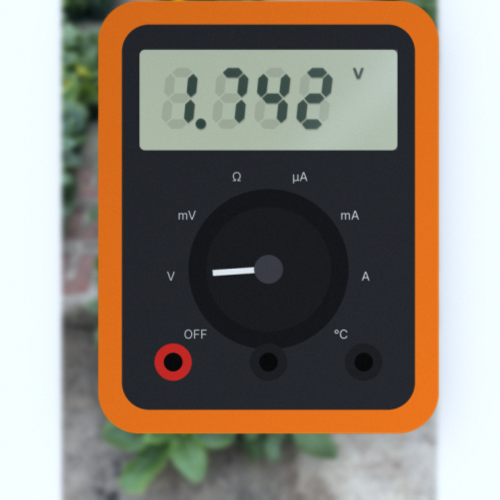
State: 1.742 V
